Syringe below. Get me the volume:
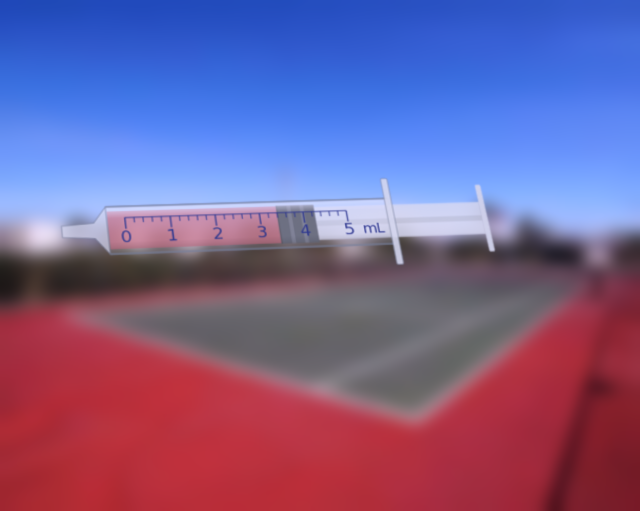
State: 3.4 mL
